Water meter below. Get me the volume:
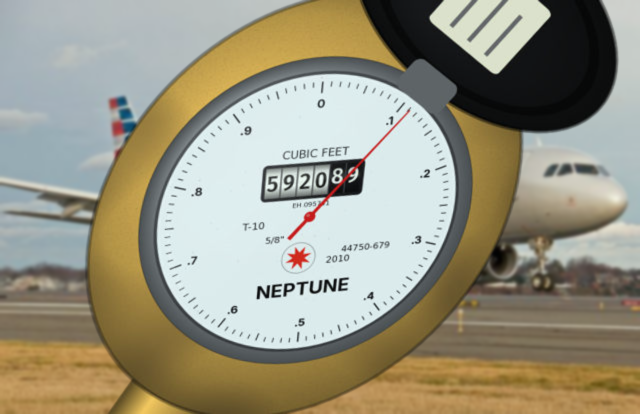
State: 592089.11 ft³
